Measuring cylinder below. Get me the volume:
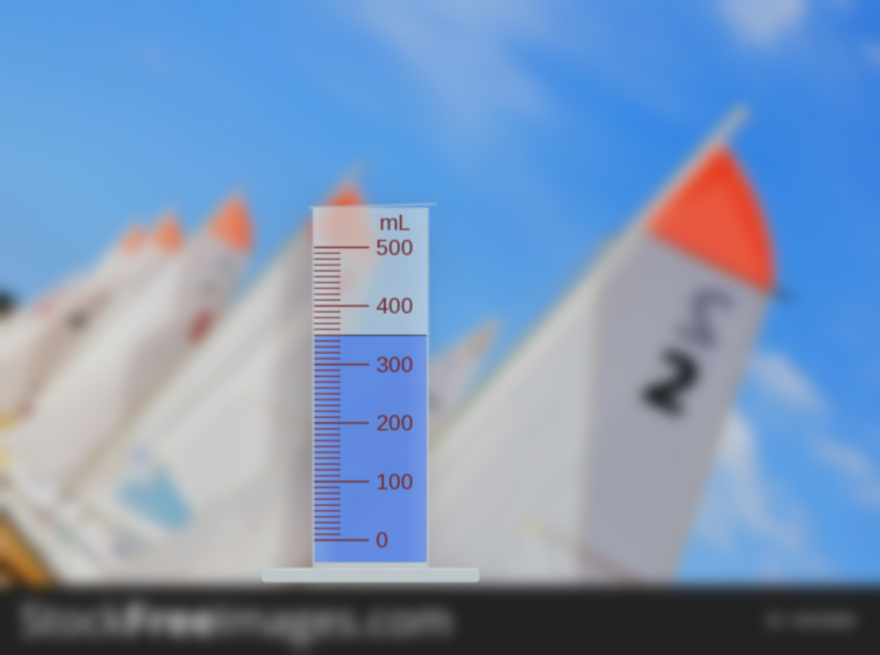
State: 350 mL
